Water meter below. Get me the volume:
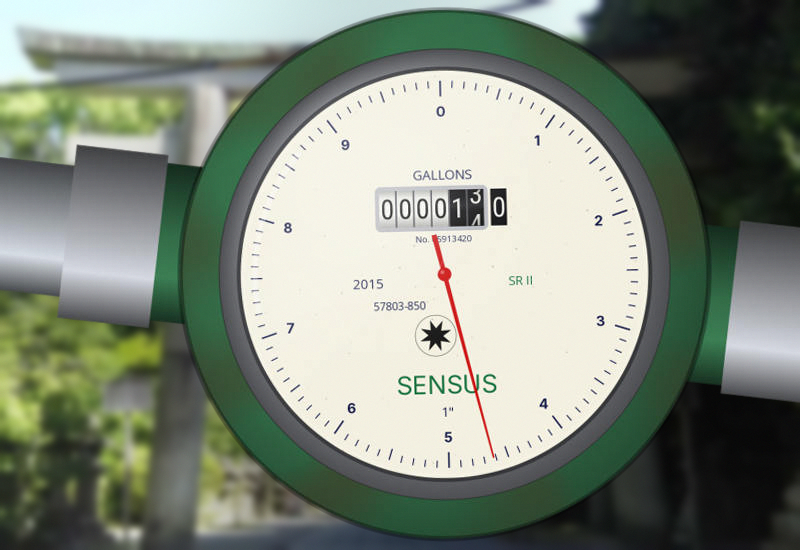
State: 134.6 gal
